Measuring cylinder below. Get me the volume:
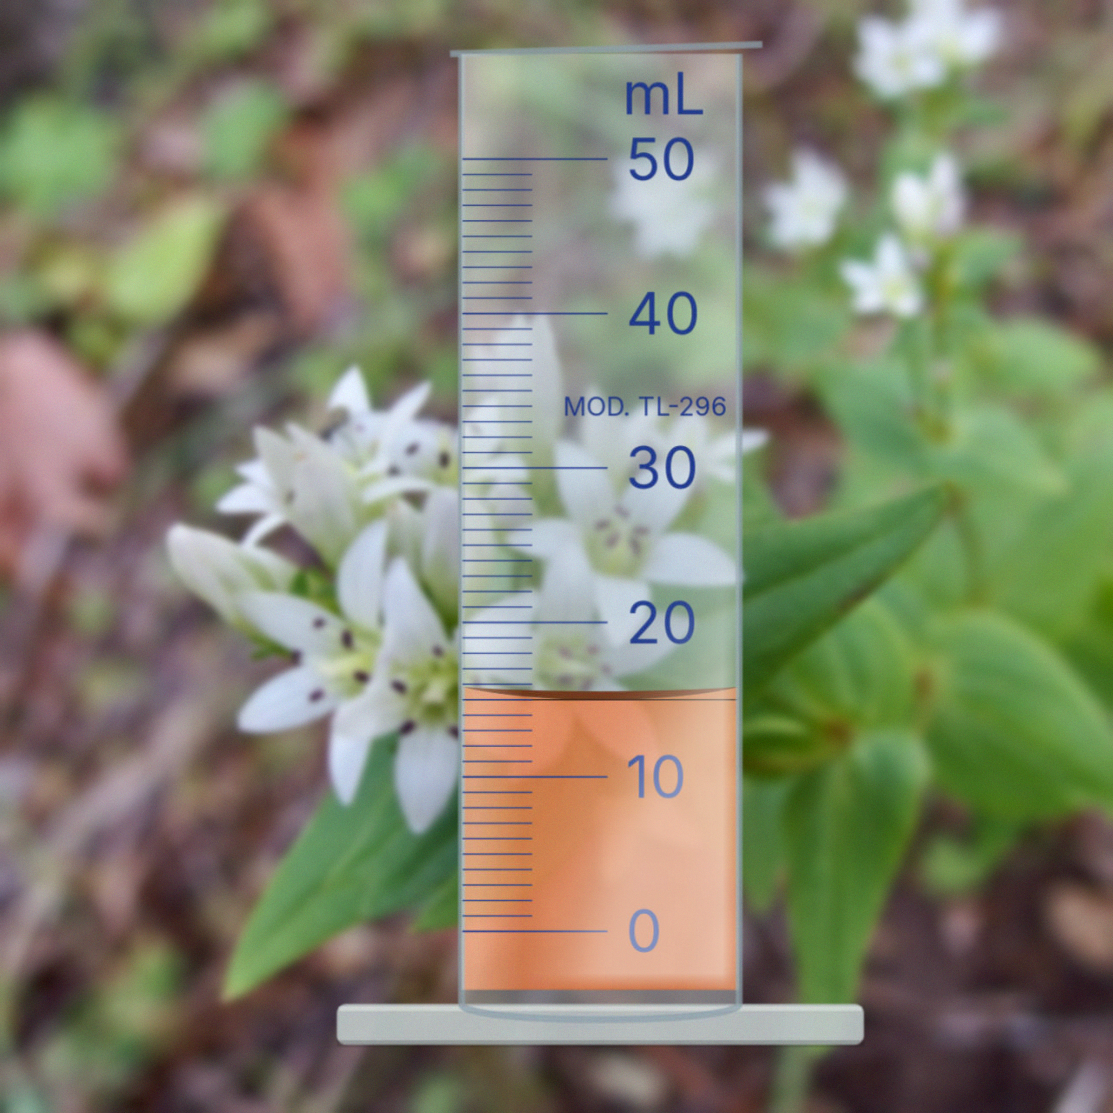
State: 15 mL
